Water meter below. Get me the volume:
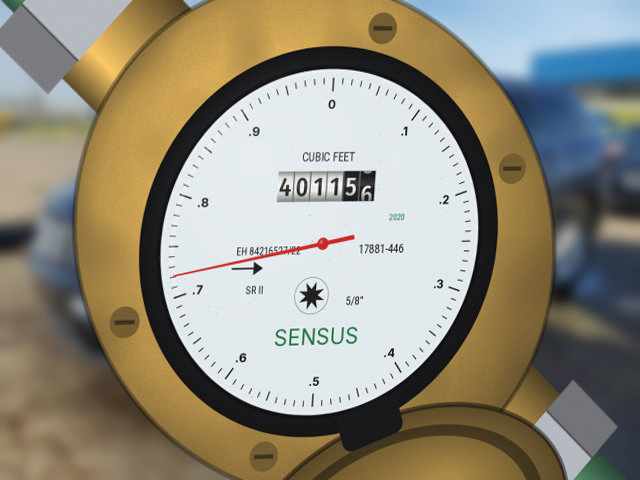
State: 401155.72 ft³
